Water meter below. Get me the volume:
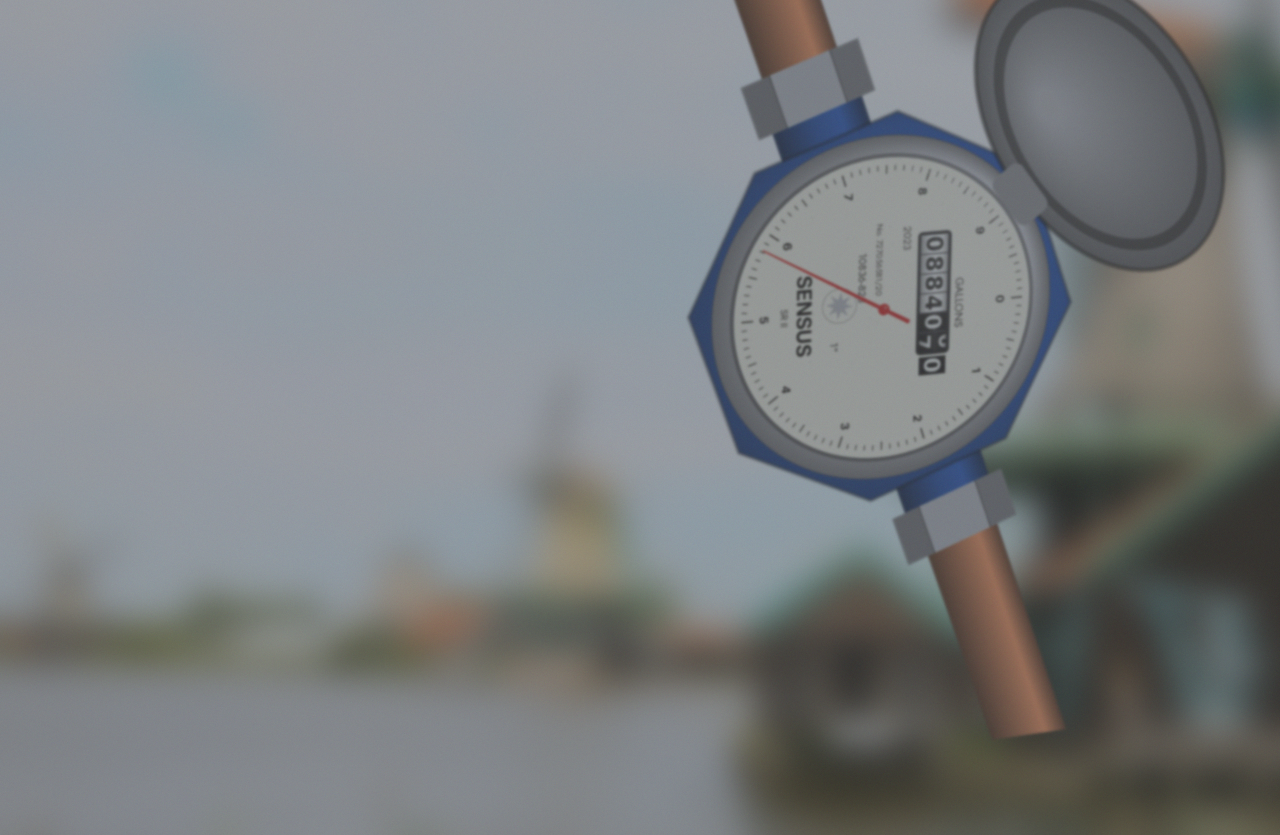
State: 884065.8 gal
